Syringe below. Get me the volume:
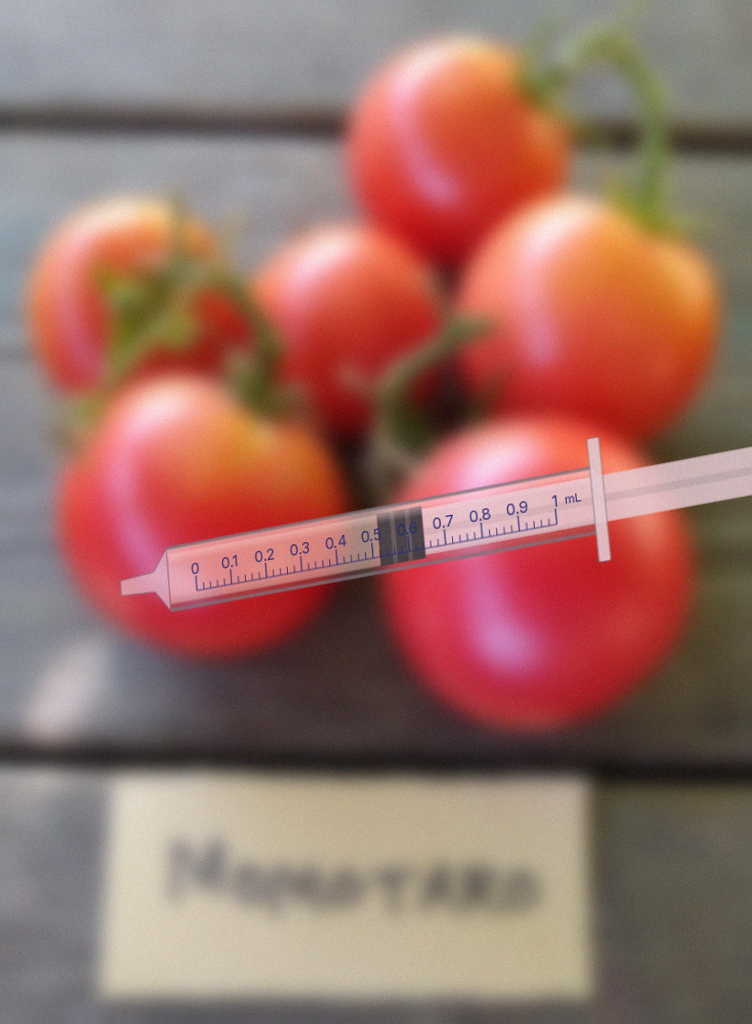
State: 0.52 mL
